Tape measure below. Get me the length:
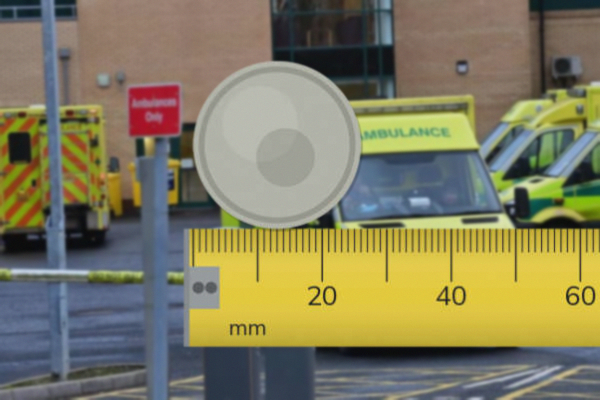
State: 26 mm
